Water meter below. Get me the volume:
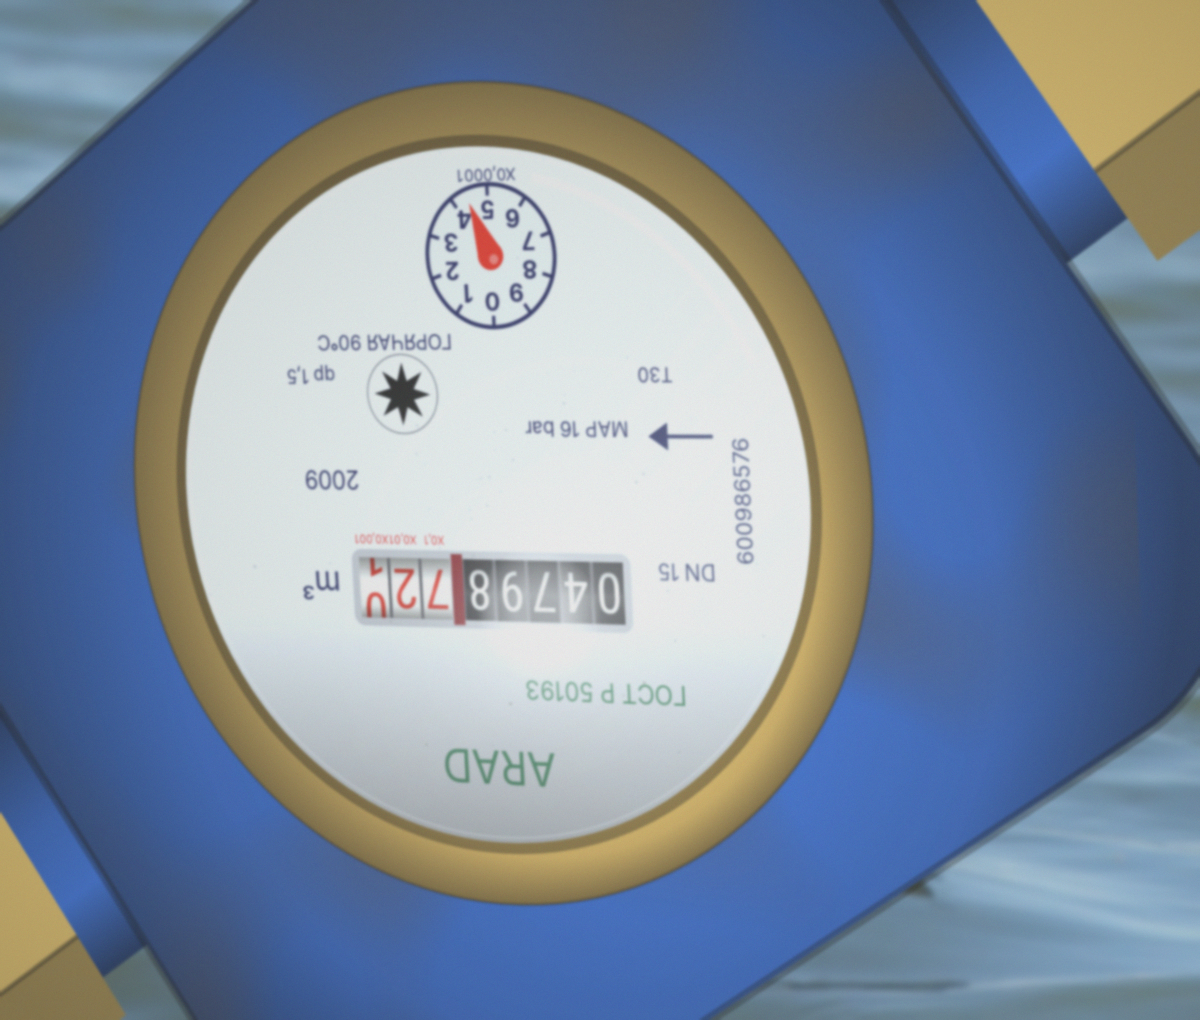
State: 4798.7204 m³
